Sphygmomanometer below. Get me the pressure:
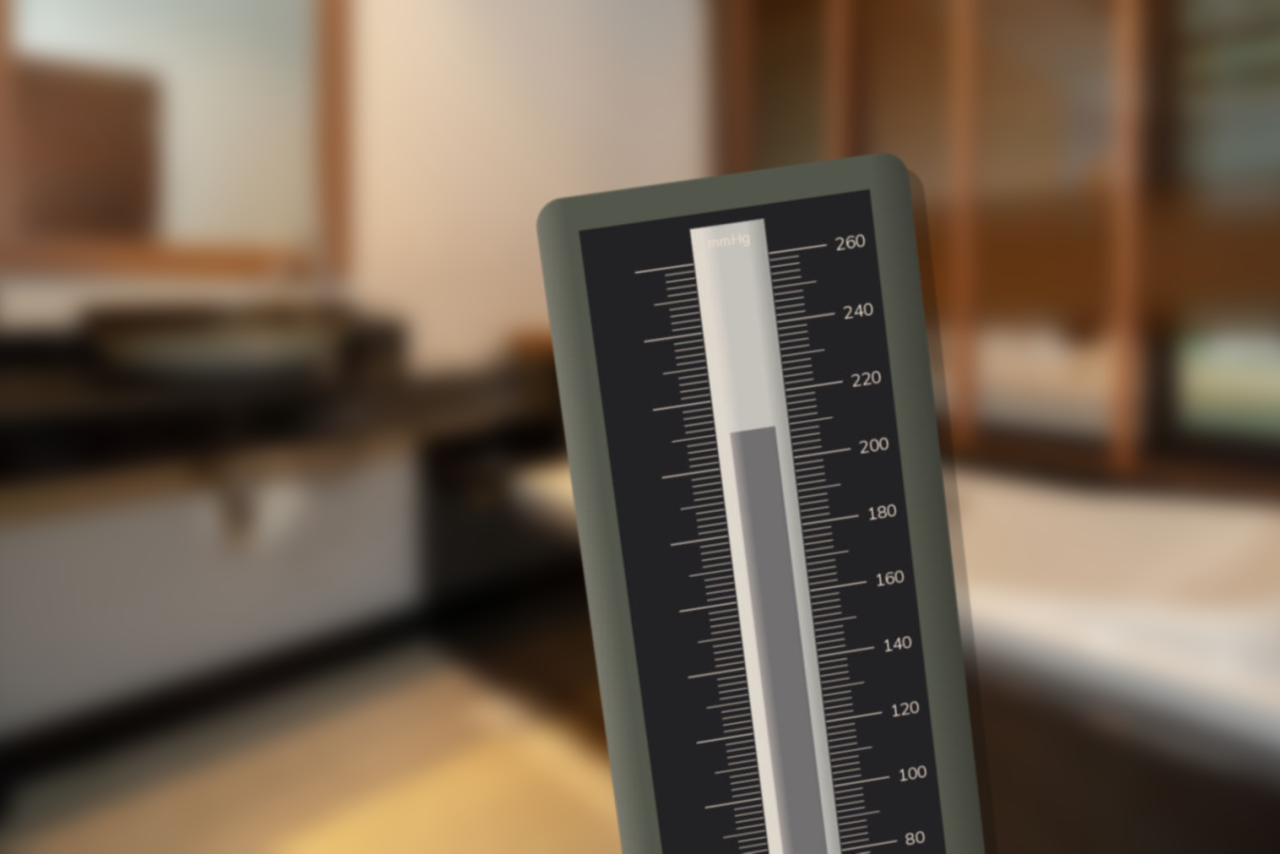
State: 210 mmHg
